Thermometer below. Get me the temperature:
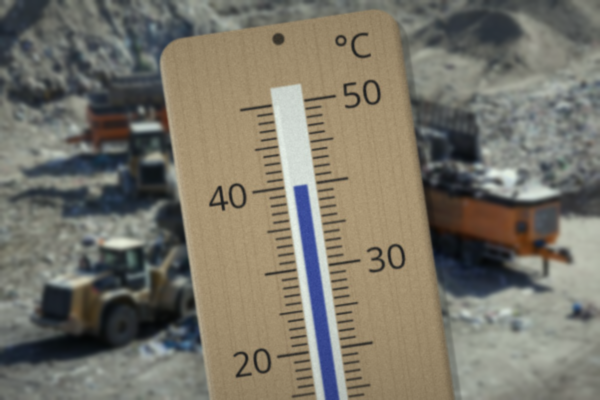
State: 40 °C
